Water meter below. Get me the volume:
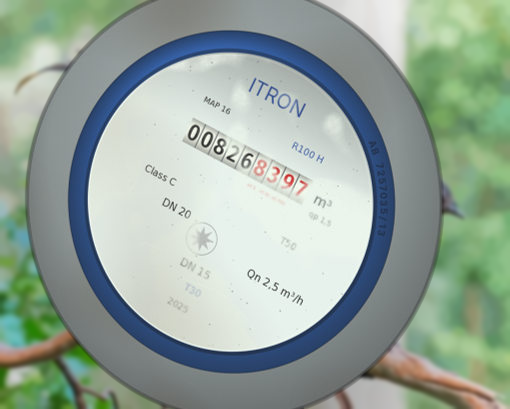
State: 826.8397 m³
